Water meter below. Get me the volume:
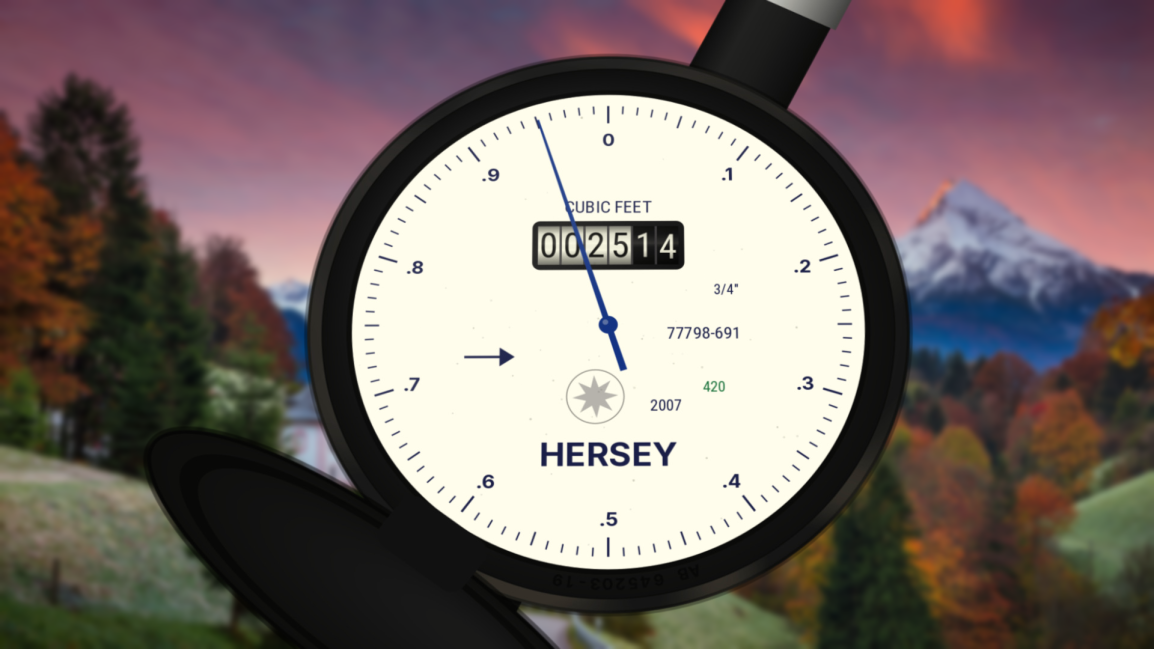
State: 2513.95 ft³
